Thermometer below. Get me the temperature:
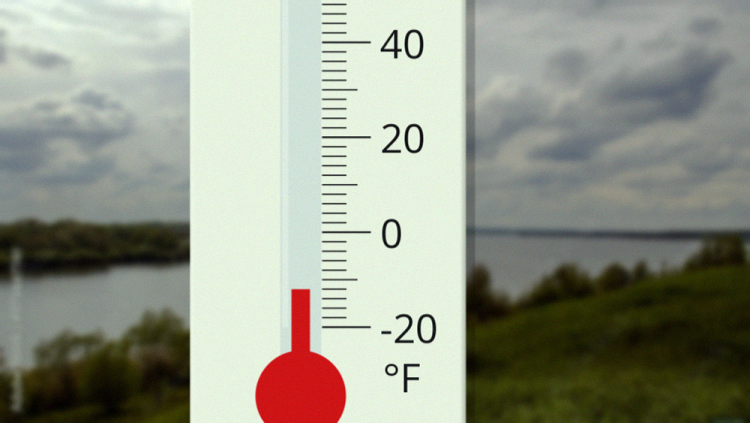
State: -12 °F
